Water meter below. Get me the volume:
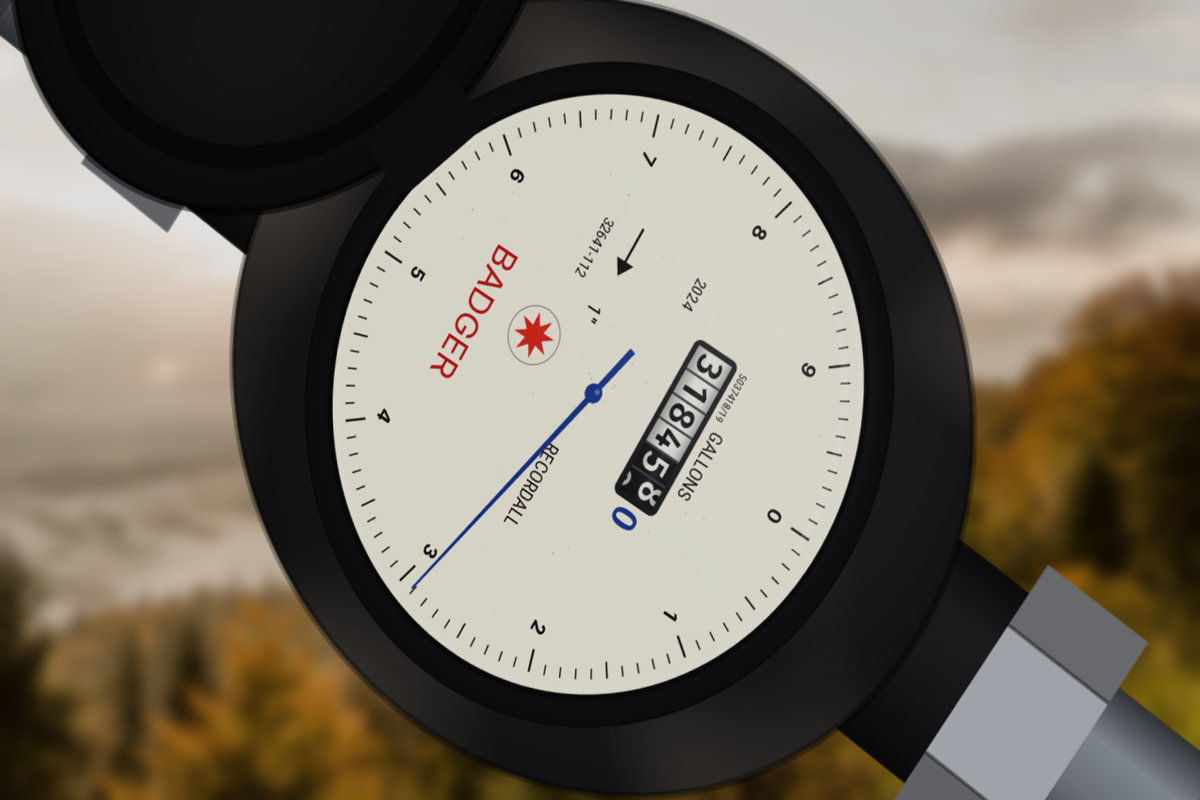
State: 3184582.9 gal
